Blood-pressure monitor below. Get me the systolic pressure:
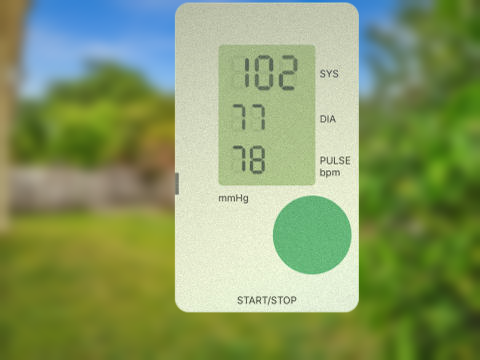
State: 102 mmHg
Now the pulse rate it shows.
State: 78 bpm
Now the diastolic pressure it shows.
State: 77 mmHg
